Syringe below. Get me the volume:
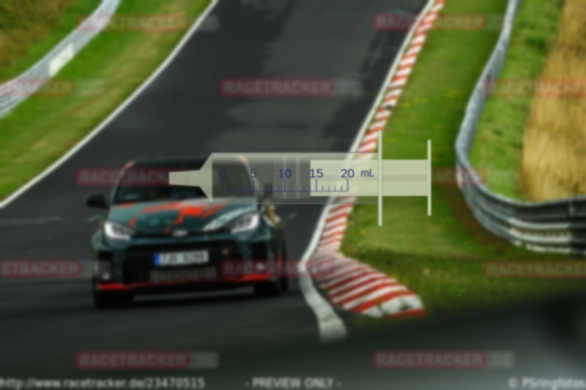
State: 8 mL
